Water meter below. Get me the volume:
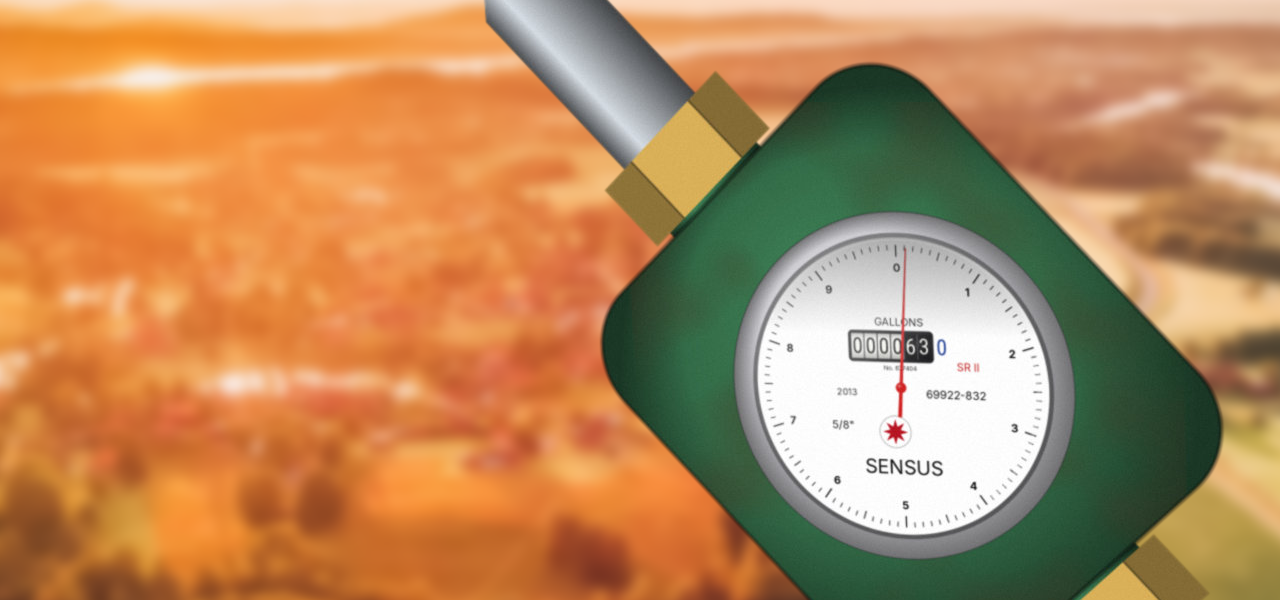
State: 630.1 gal
